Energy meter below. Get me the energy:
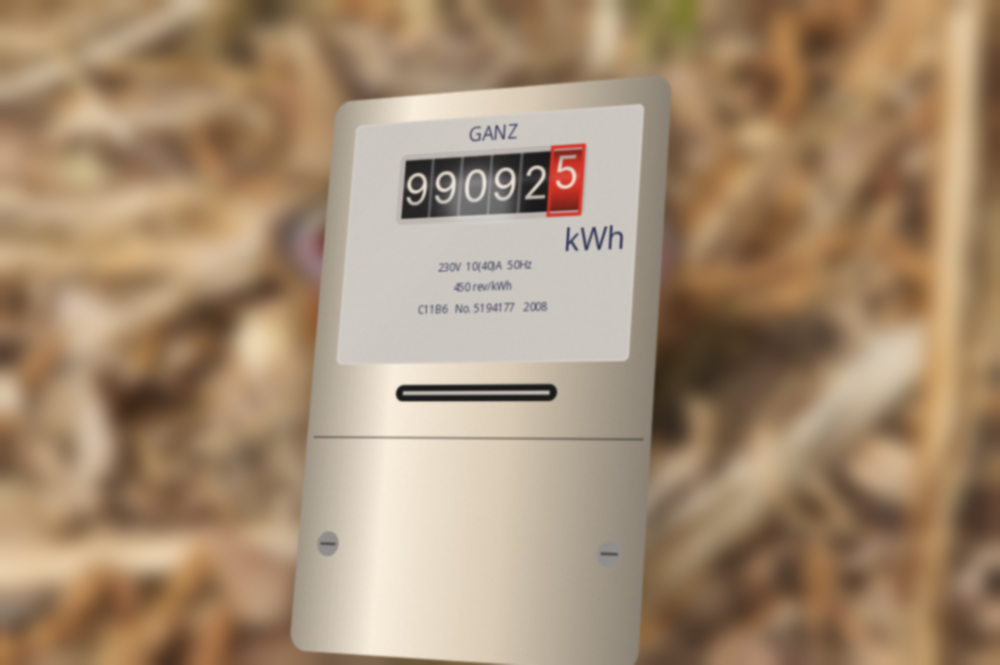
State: 99092.5 kWh
